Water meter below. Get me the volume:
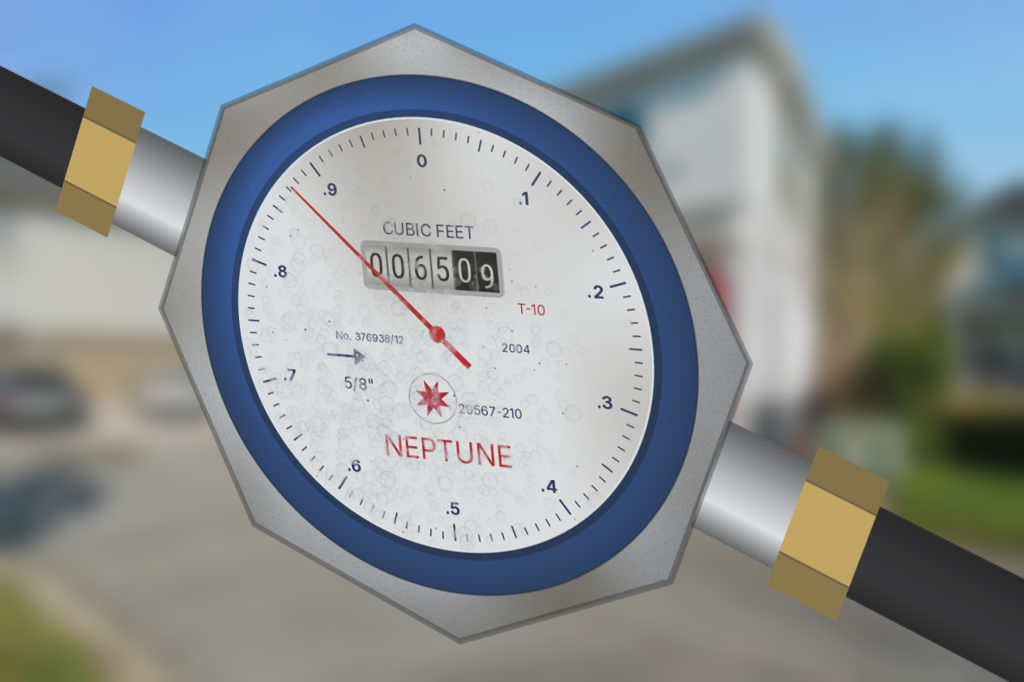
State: 6508.87 ft³
